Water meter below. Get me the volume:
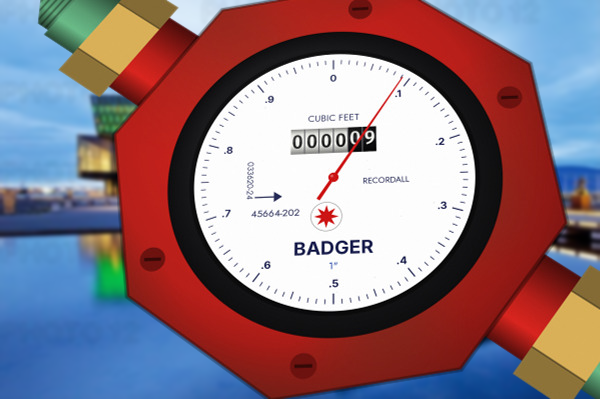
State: 9.09 ft³
